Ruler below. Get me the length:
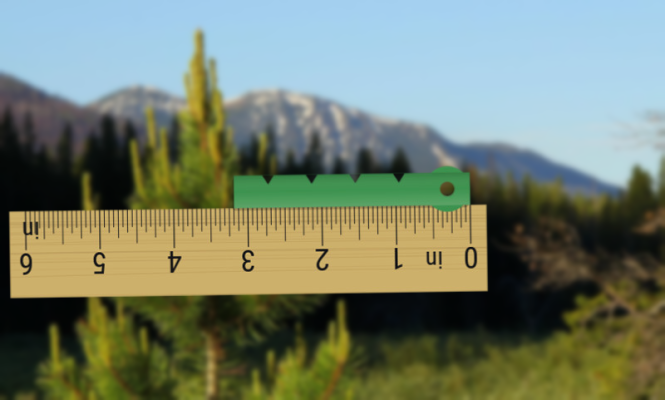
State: 3.1875 in
